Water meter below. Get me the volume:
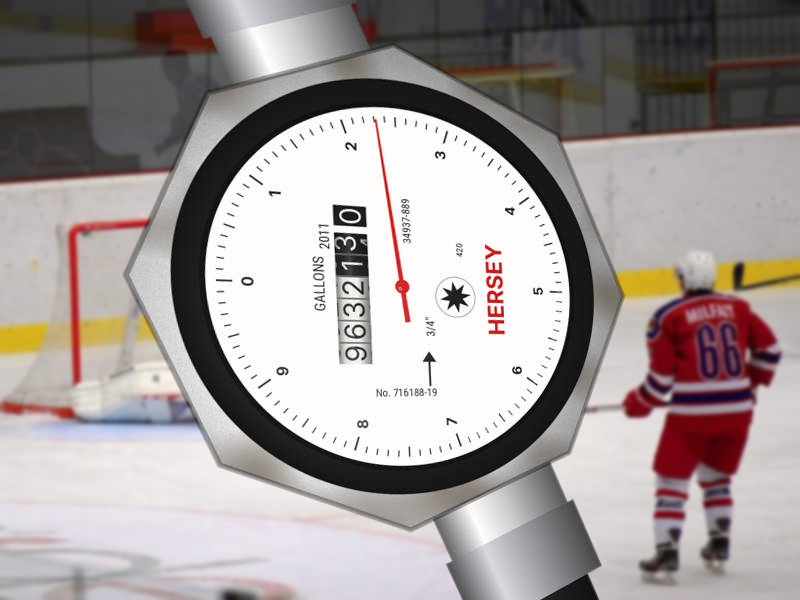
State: 9632132.3 gal
